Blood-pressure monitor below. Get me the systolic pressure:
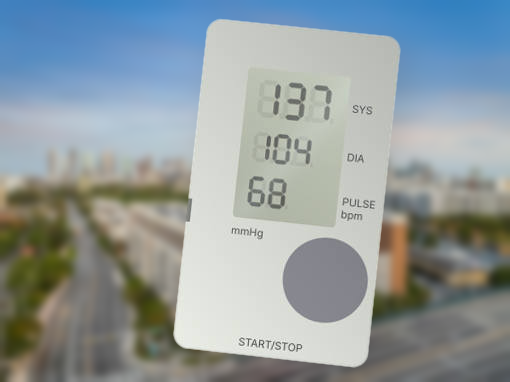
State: 137 mmHg
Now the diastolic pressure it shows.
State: 104 mmHg
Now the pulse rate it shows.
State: 68 bpm
